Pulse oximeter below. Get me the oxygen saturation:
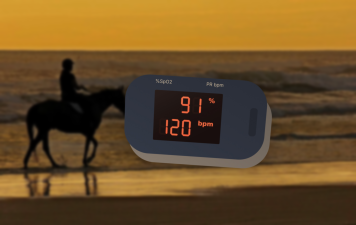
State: 91 %
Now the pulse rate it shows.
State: 120 bpm
